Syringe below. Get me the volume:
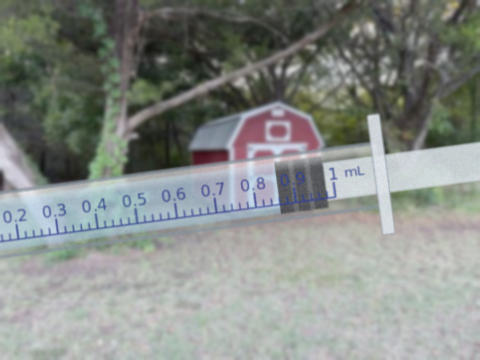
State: 0.86 mL
